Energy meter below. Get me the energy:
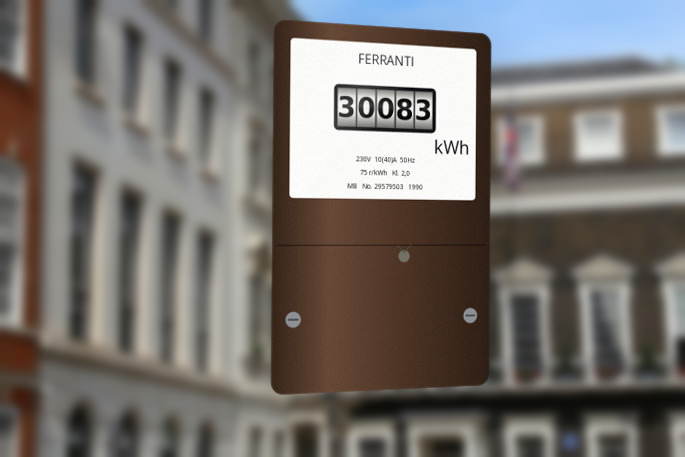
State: 30083 kWh
